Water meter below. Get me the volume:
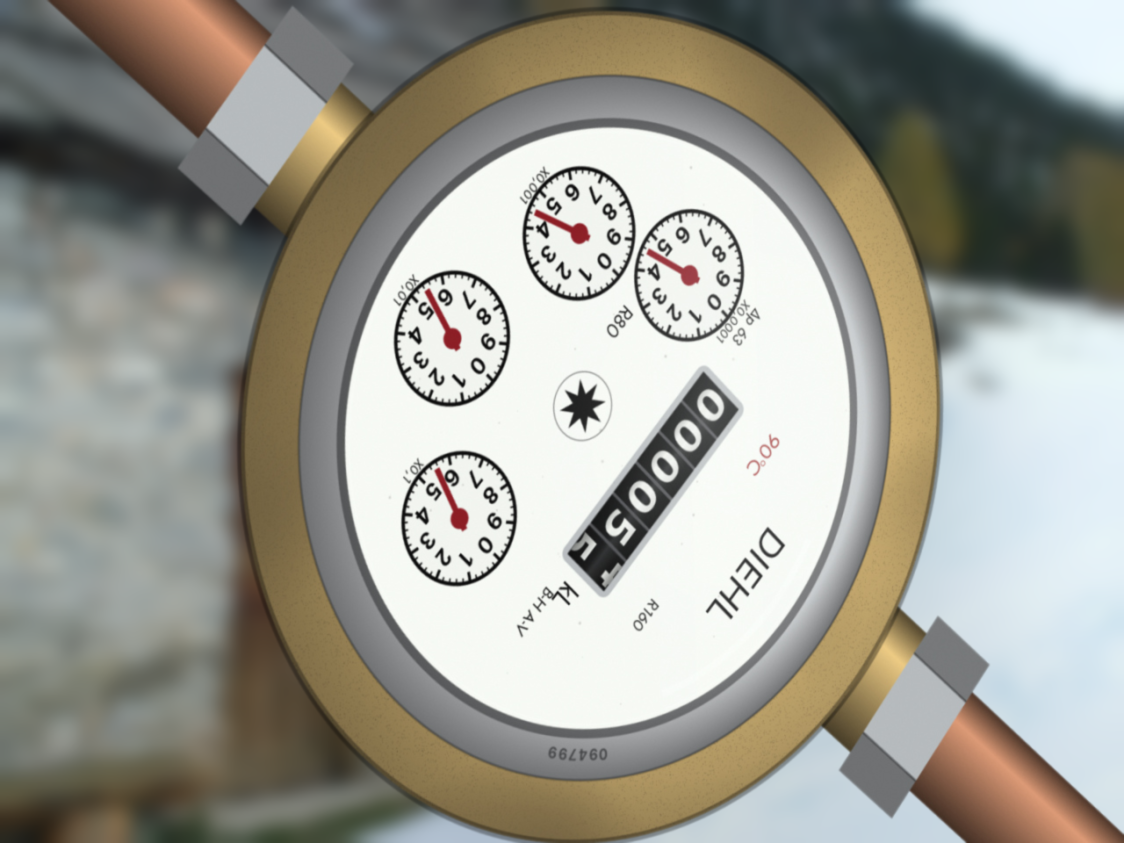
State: 54.5544 kL
